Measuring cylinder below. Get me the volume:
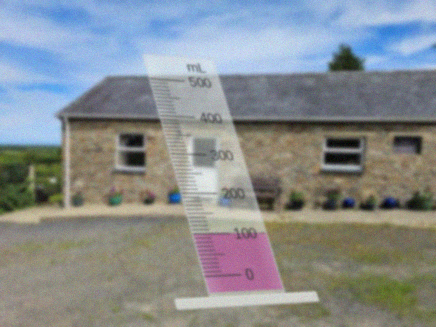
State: 100 mL
